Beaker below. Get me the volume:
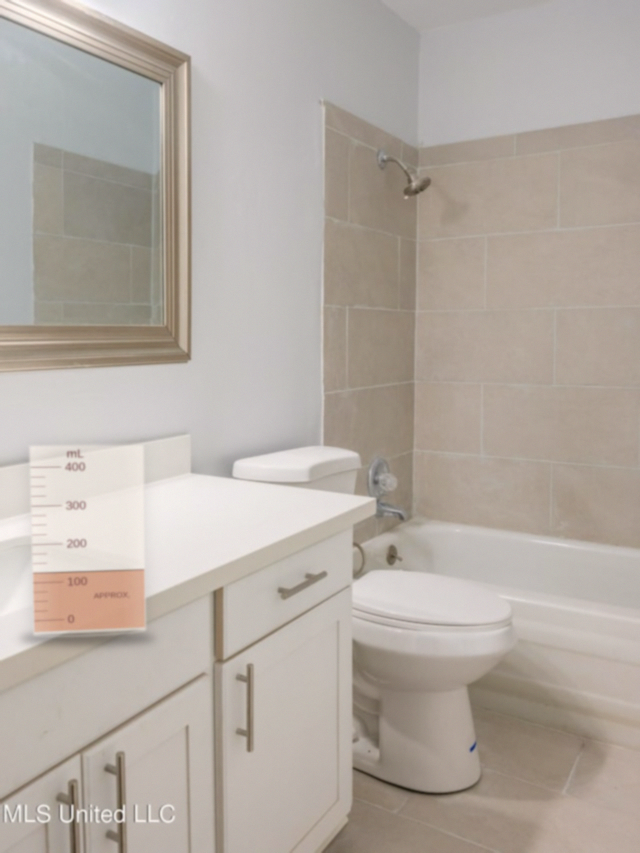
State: 125 mL
